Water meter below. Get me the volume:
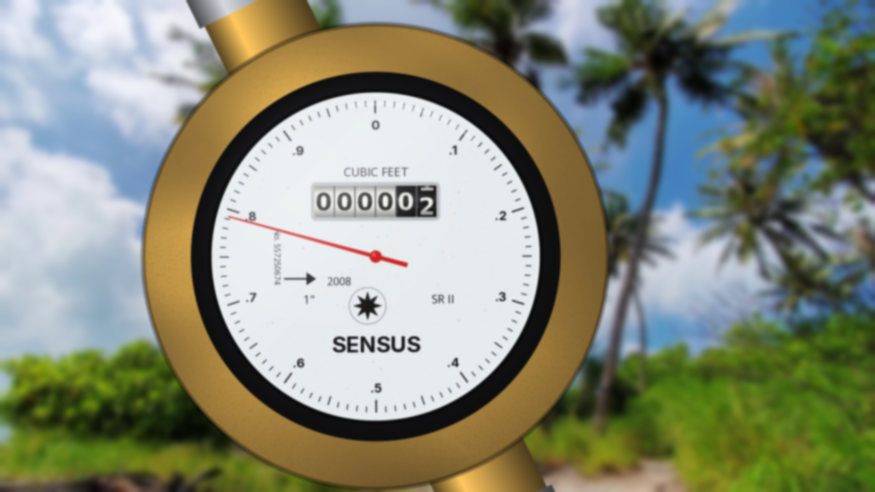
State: 1.79 ft³
